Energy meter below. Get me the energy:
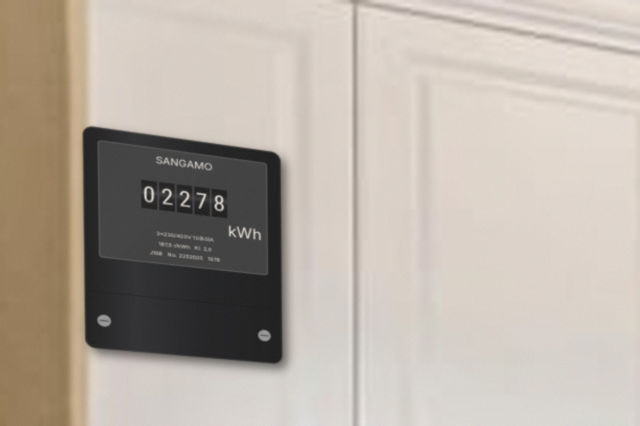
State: 2278 kWh
